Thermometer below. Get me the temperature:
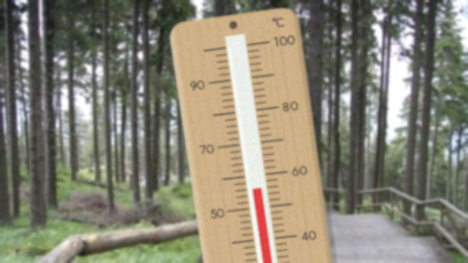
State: 56 °C
